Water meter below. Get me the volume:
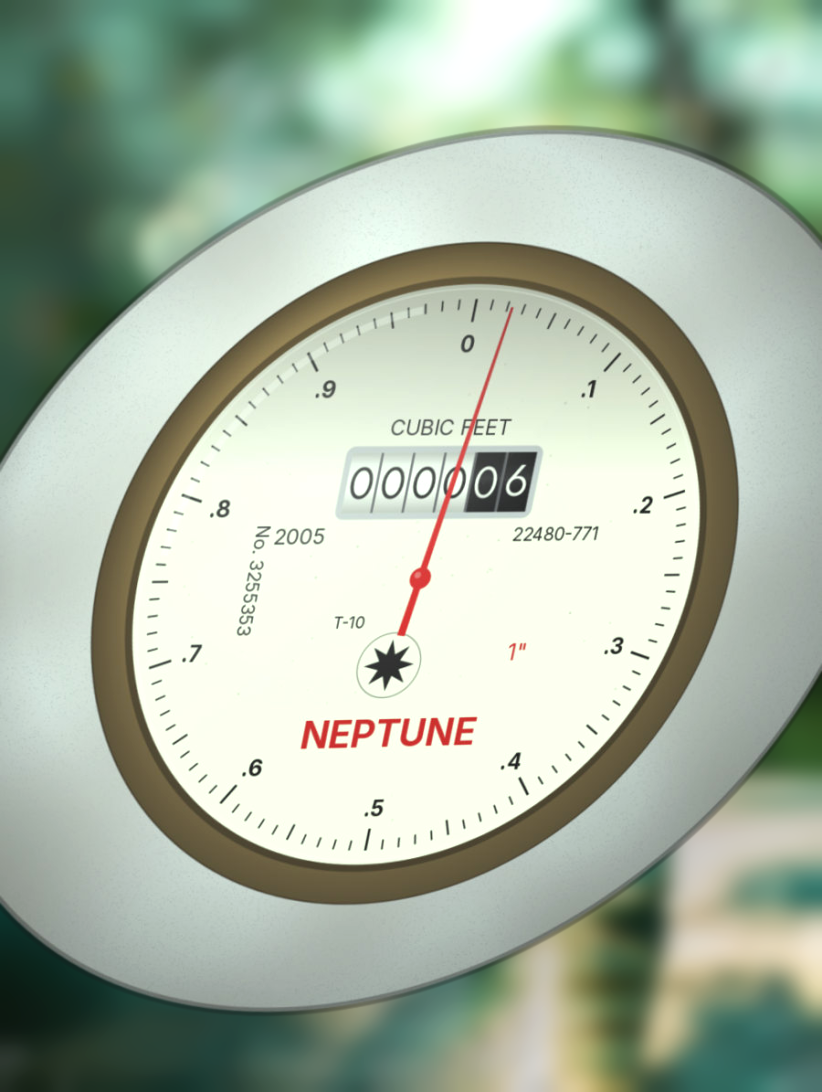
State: 6.02 ft³
